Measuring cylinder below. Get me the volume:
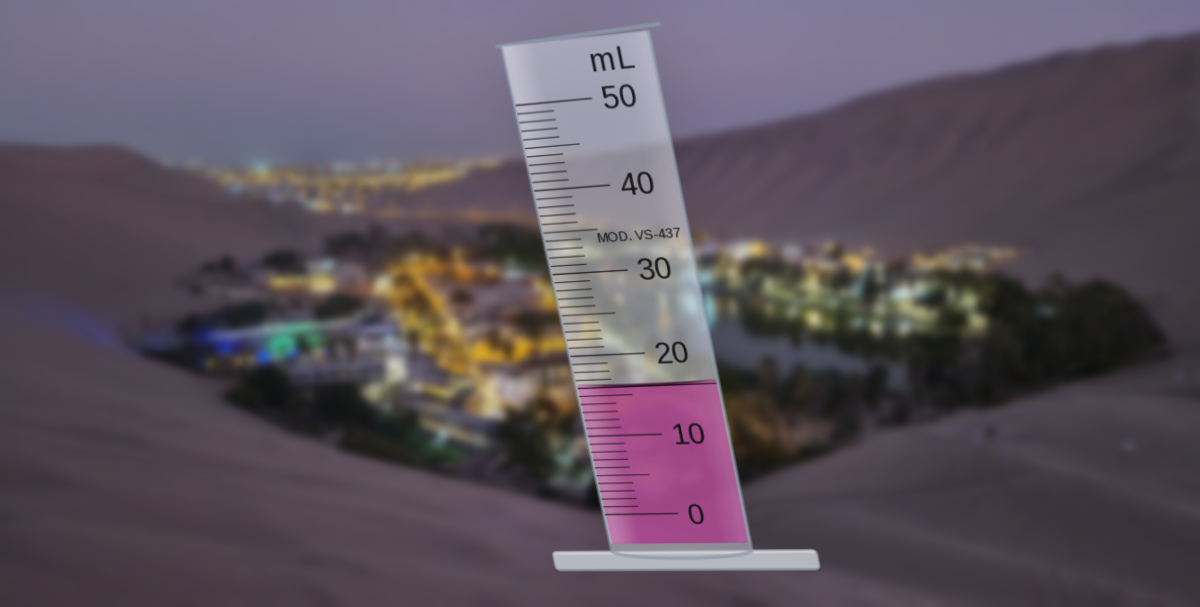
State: 16 mL
